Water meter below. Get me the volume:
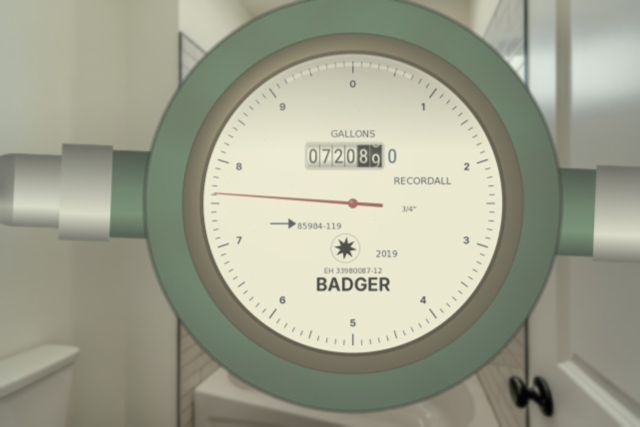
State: 720887.6 gal
